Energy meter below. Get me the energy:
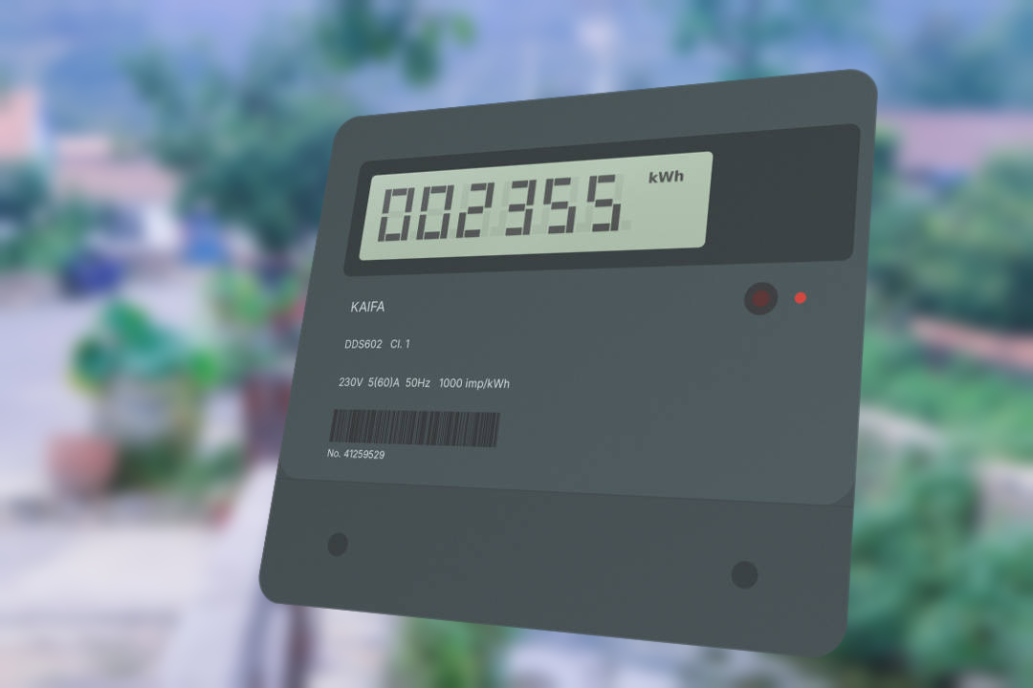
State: 2355 kWh
